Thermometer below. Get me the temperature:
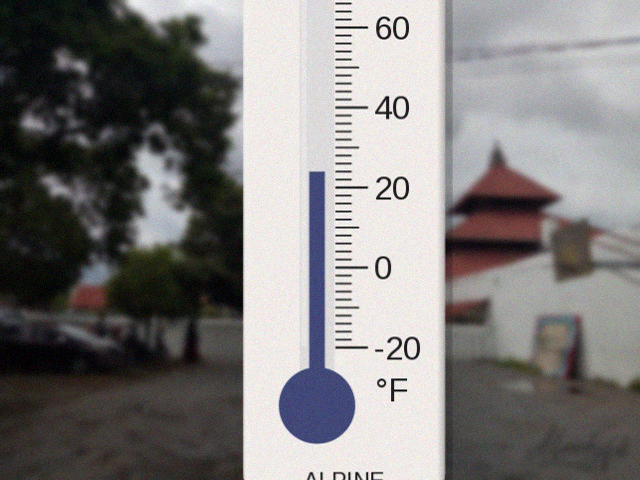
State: 24 °F
